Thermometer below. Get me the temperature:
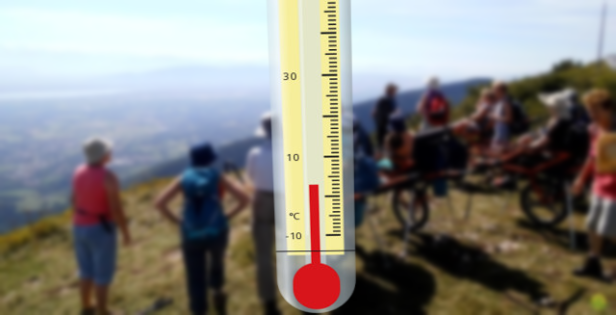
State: 3 °C
